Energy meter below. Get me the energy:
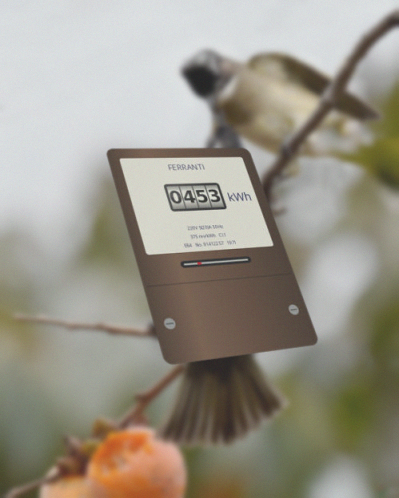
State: 453 kWh
